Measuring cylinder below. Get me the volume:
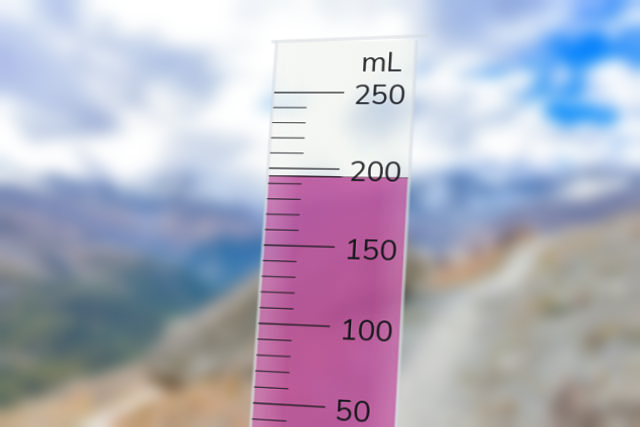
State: 195 mL
